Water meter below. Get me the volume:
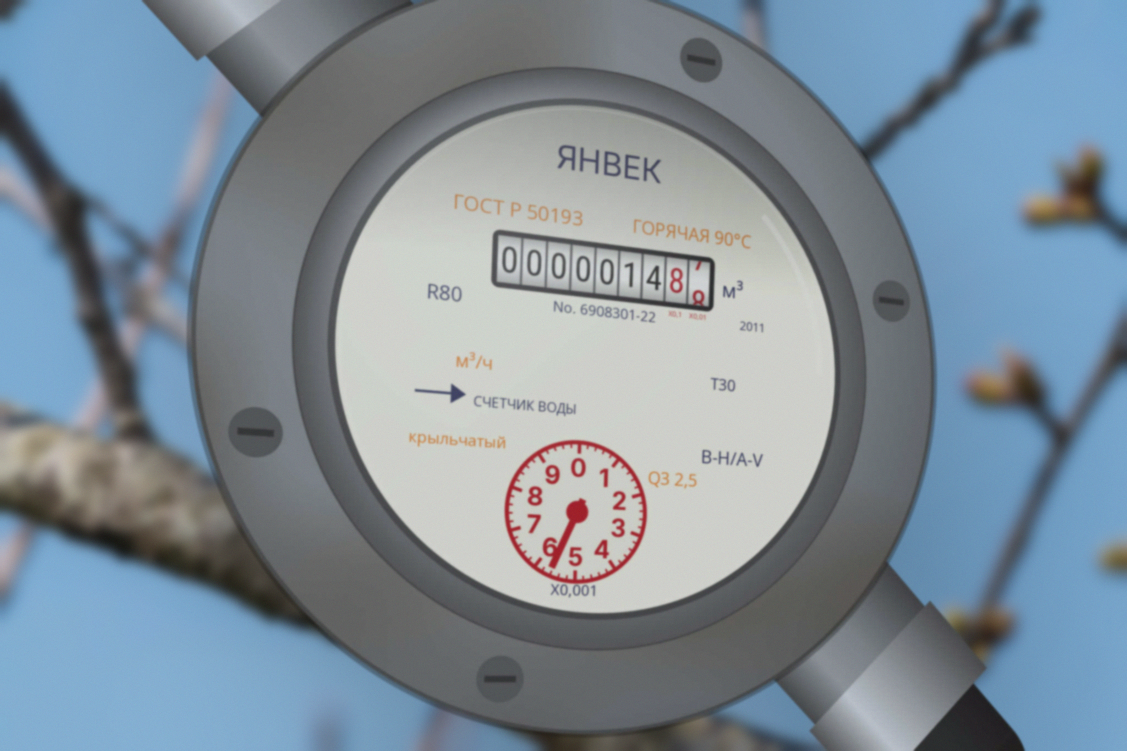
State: 14.875 m³
